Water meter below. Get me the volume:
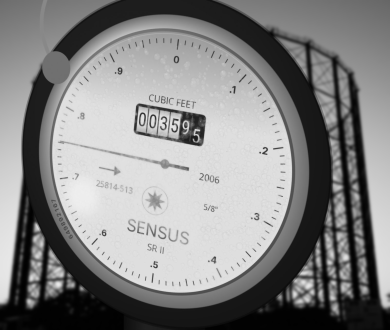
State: 3594.75 ft³
